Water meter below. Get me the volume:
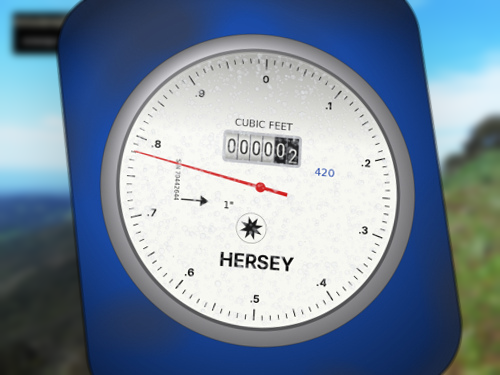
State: 1.78 ft³
